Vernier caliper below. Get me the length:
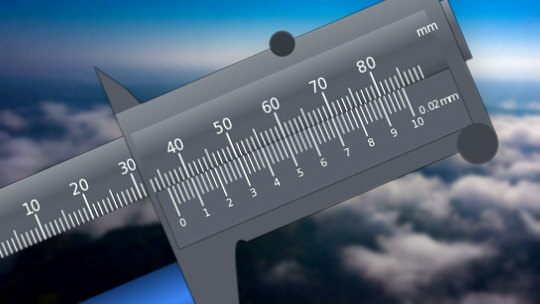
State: 35.5 mm
